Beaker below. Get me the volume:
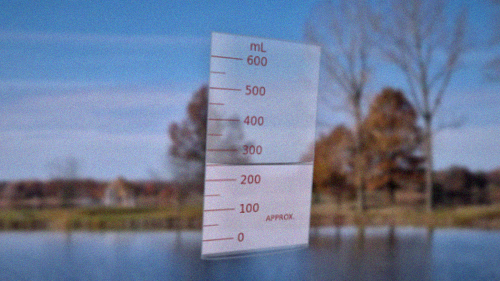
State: 250 mL
